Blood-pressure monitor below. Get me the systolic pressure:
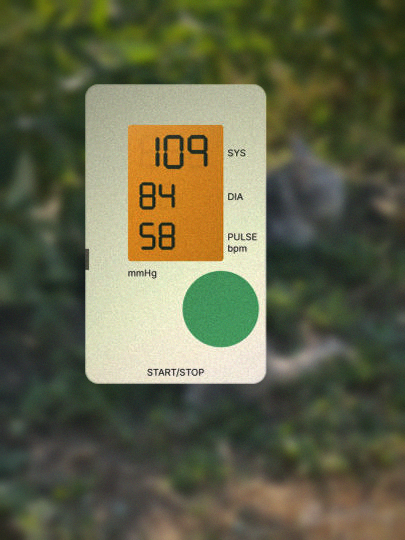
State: 109 mmHg
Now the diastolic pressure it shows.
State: 84 mmHg
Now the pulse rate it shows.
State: 58 bpm
